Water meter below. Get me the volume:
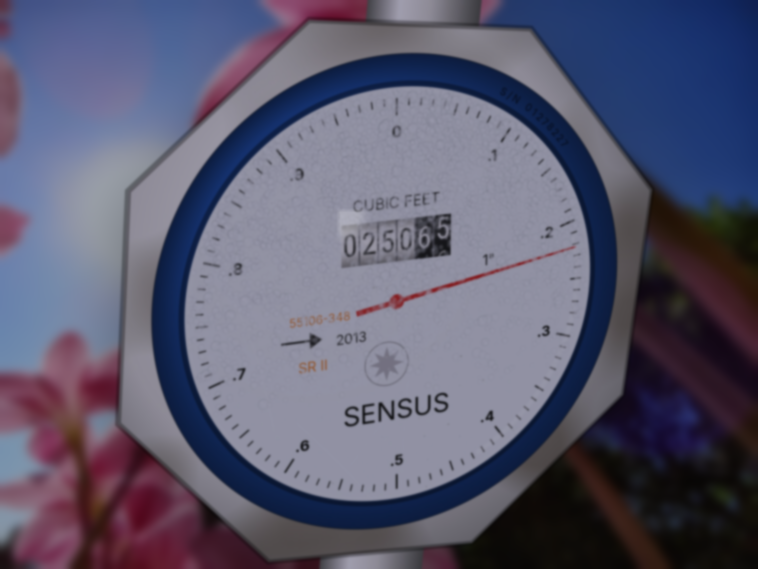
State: 25065.22 ft³
